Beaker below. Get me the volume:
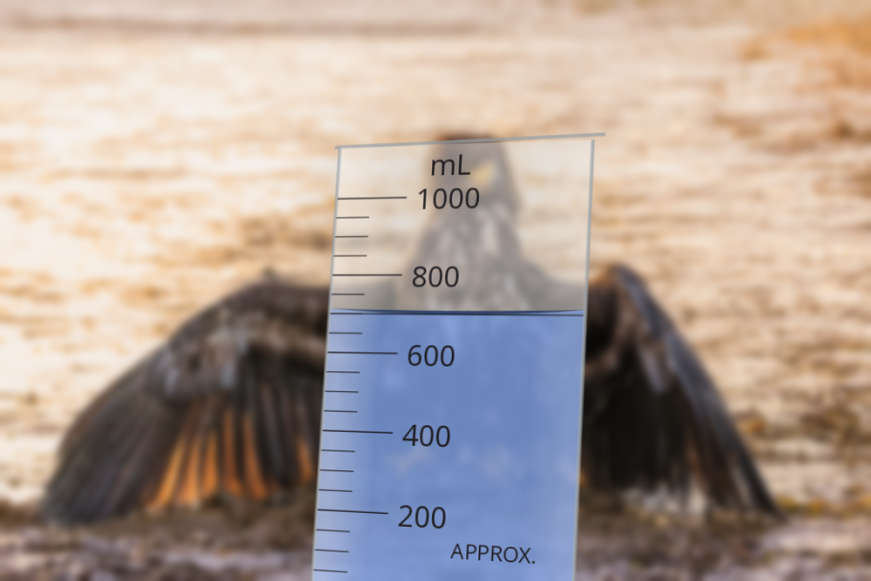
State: 700 mL
